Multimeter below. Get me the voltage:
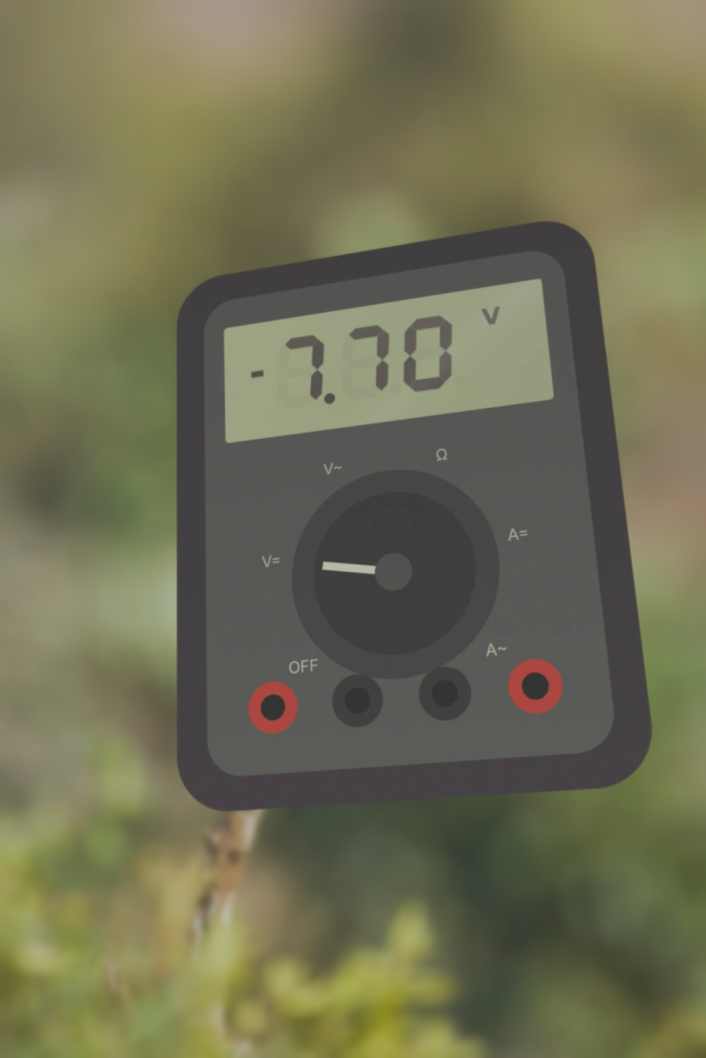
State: -7.70 V
